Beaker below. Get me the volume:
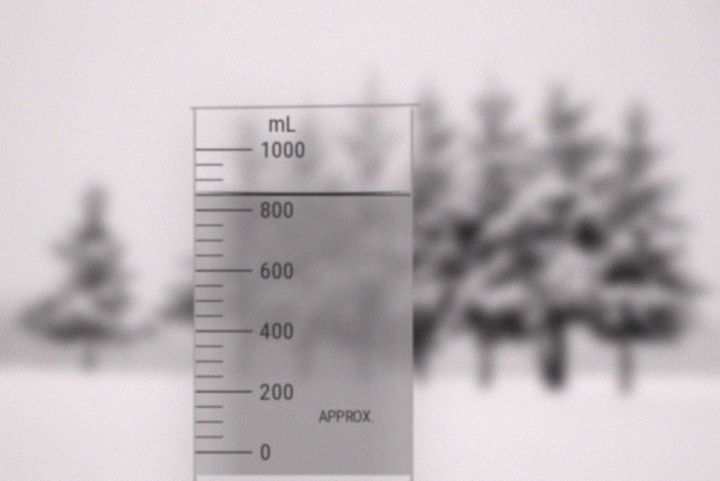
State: 850 mL
